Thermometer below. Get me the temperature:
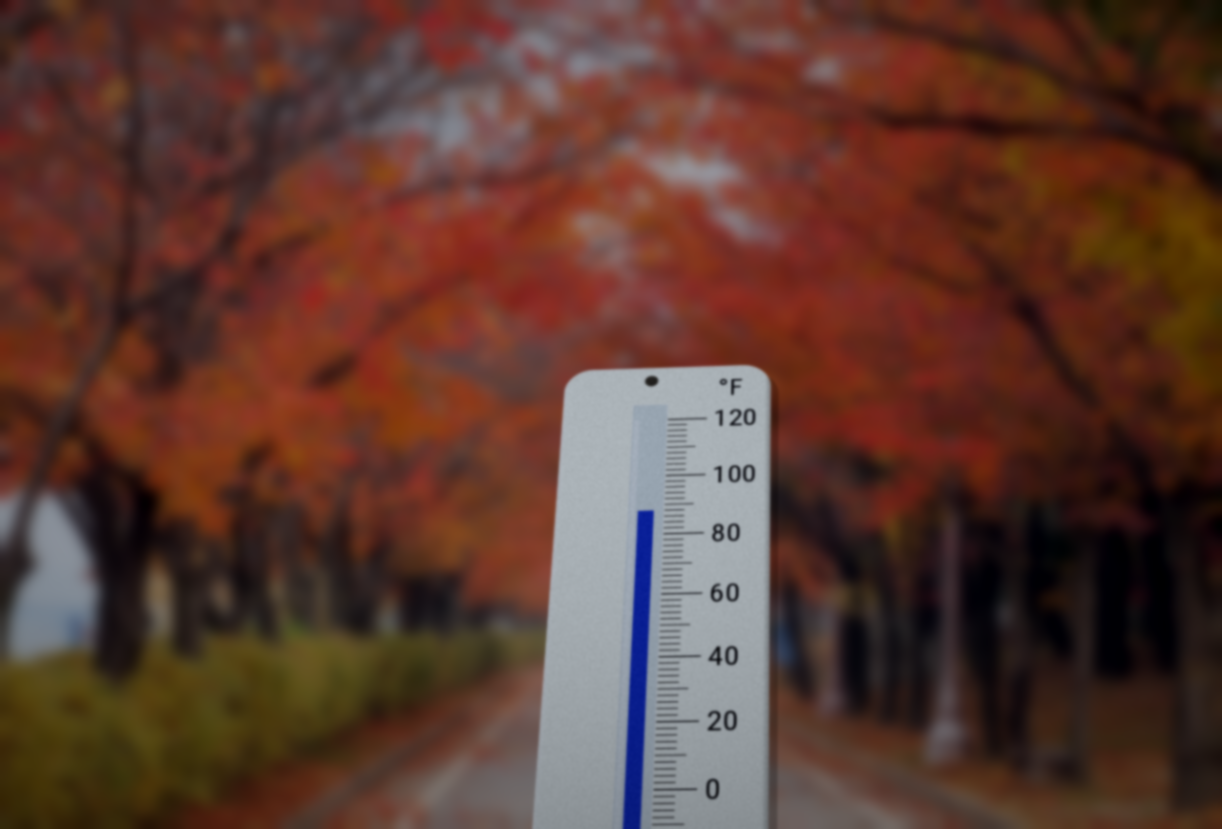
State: 88 °F
